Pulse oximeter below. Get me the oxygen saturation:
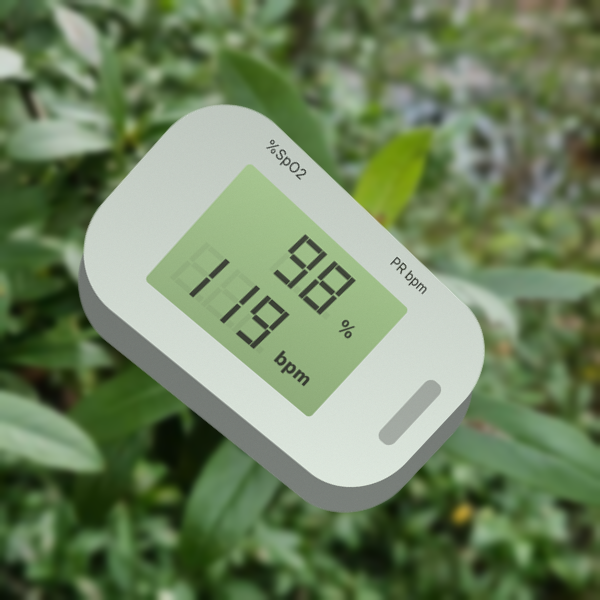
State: 98 %
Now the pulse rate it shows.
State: 119 bpm
